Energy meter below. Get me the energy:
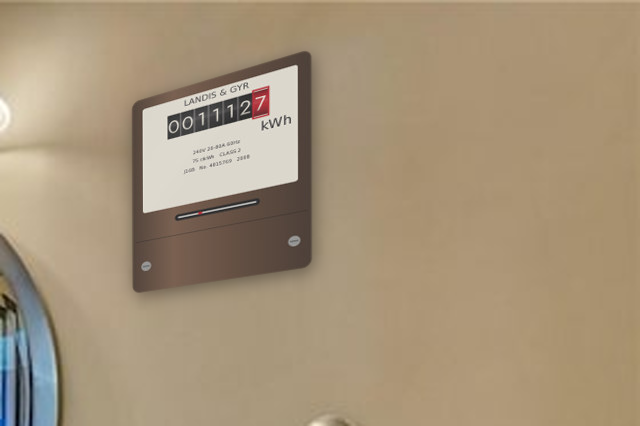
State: 1112.7 kWh
